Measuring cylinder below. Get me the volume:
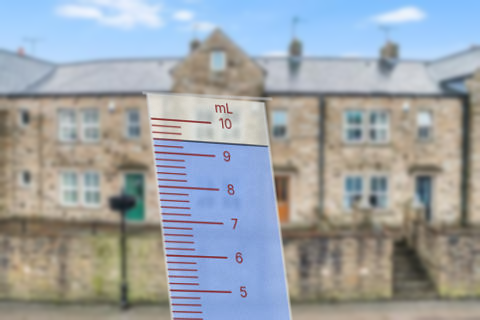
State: 9.4 mL
